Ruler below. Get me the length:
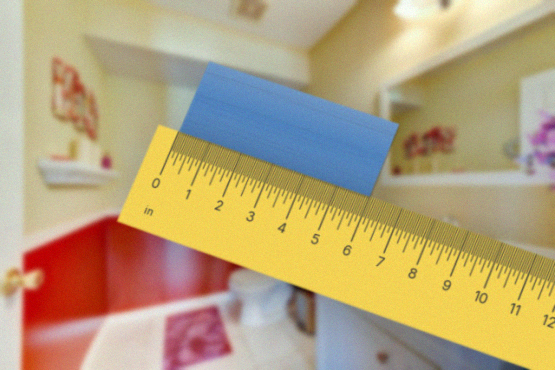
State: 6 in
